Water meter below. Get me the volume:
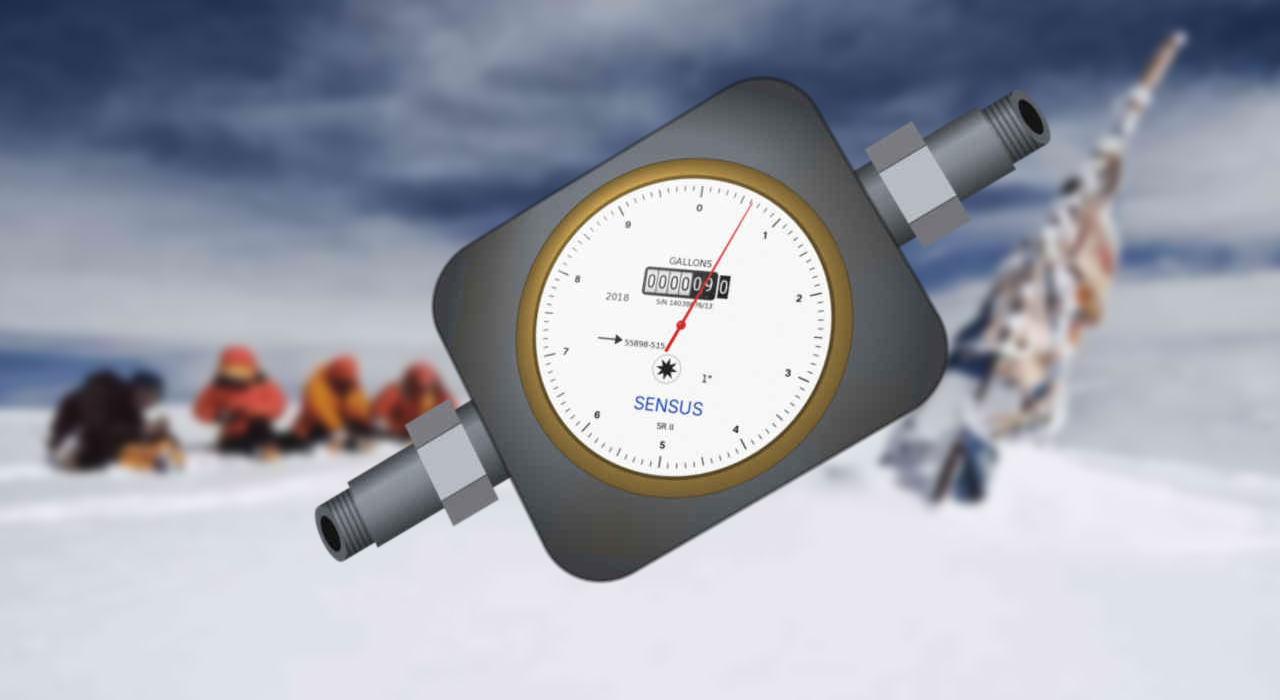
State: 90.6 gal
